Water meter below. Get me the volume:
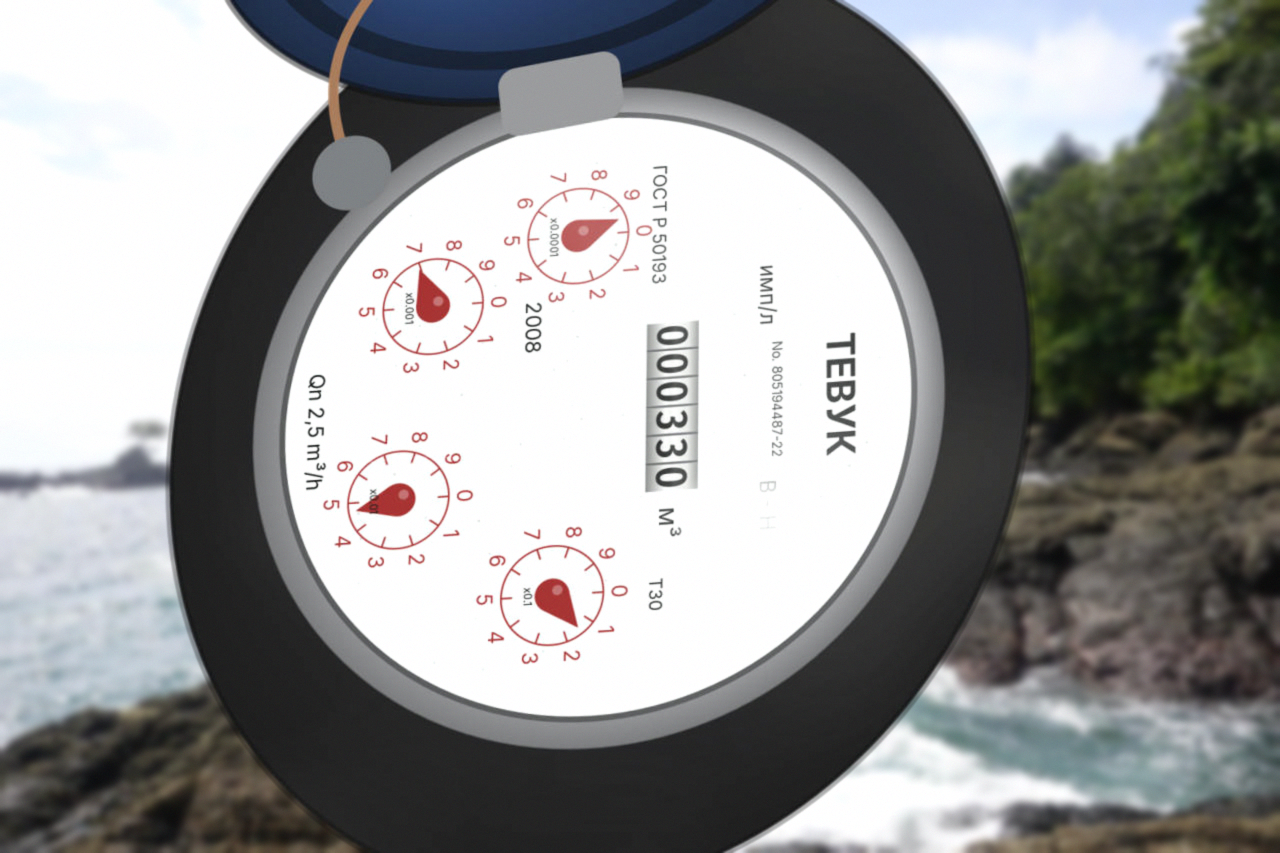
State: 330.1469 m³
